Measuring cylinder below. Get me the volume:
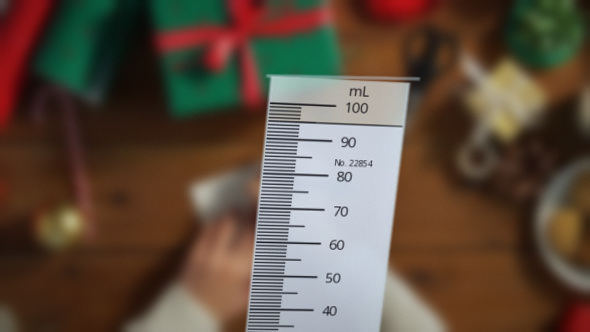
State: 95 mL
